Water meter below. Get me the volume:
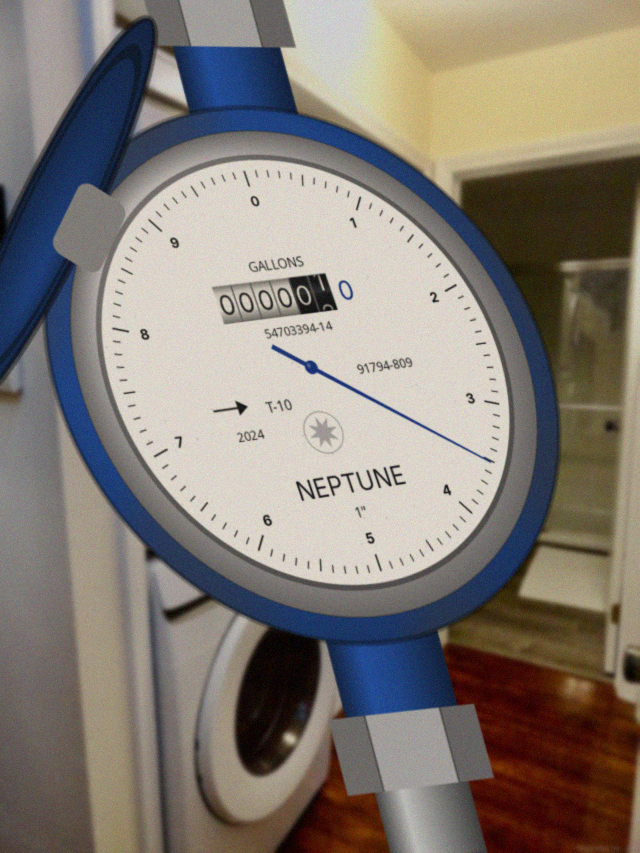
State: 13.5 gal
